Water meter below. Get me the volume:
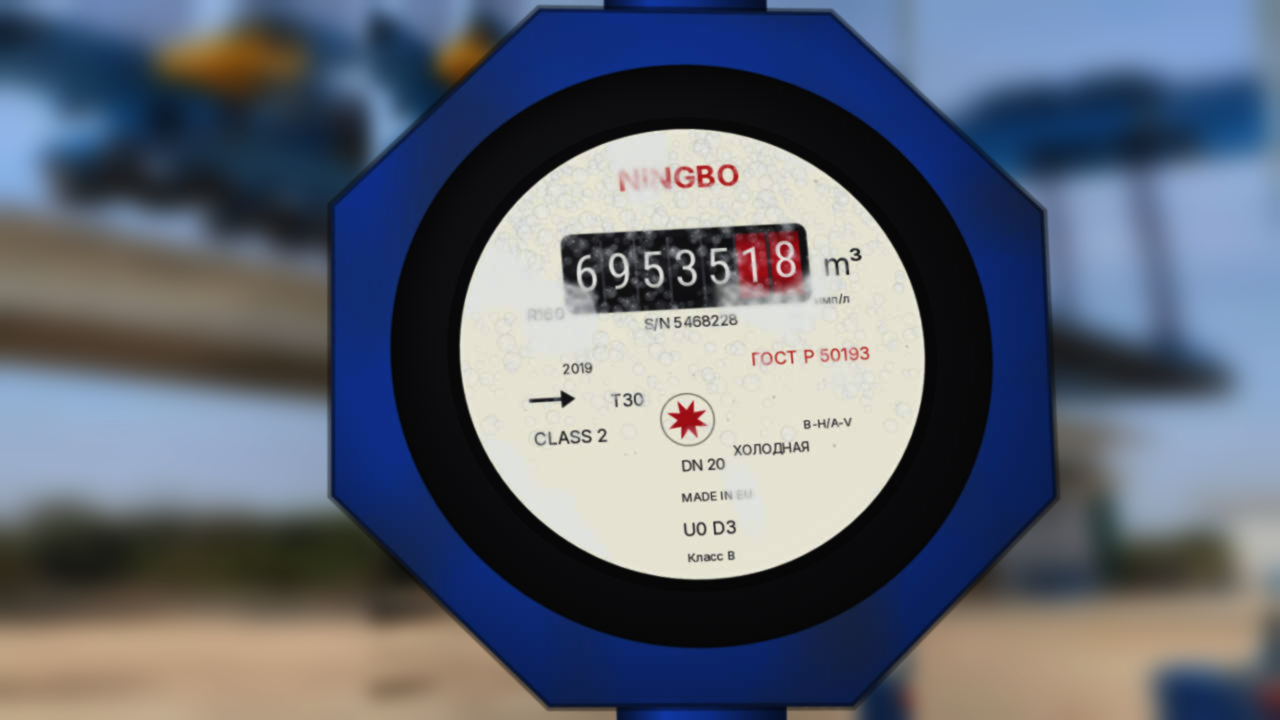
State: 69535.18 m³
